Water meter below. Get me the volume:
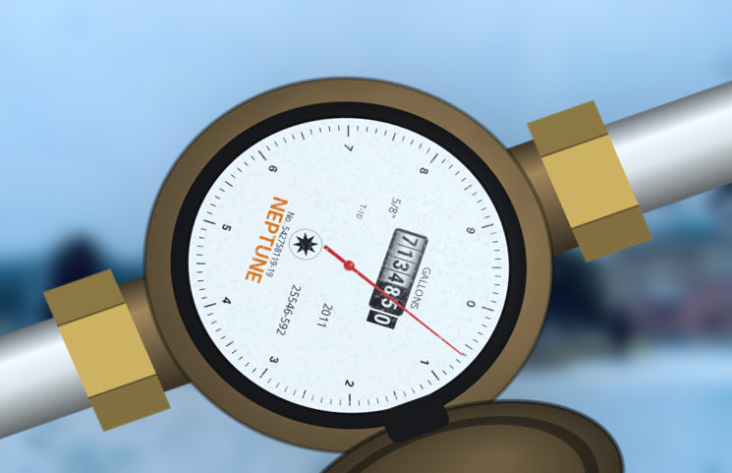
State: 7134850.6 gal
